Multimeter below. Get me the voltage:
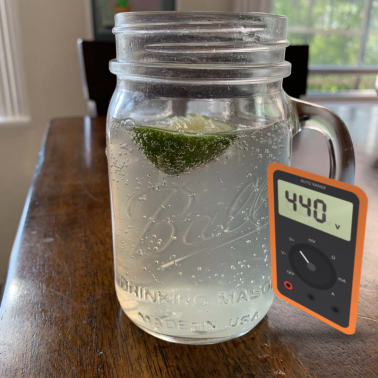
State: 440 V
